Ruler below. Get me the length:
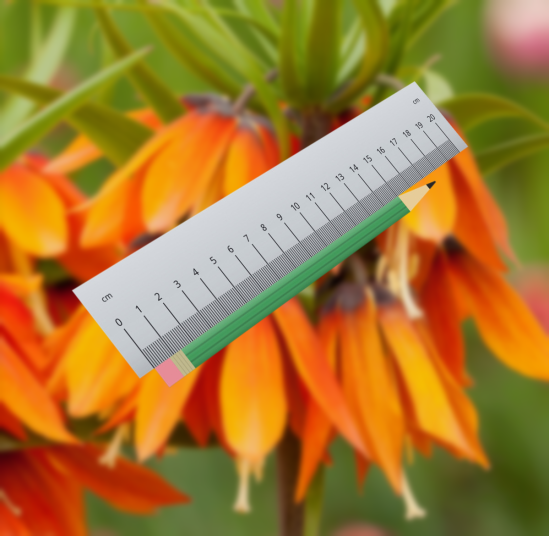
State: 17.5 cm
